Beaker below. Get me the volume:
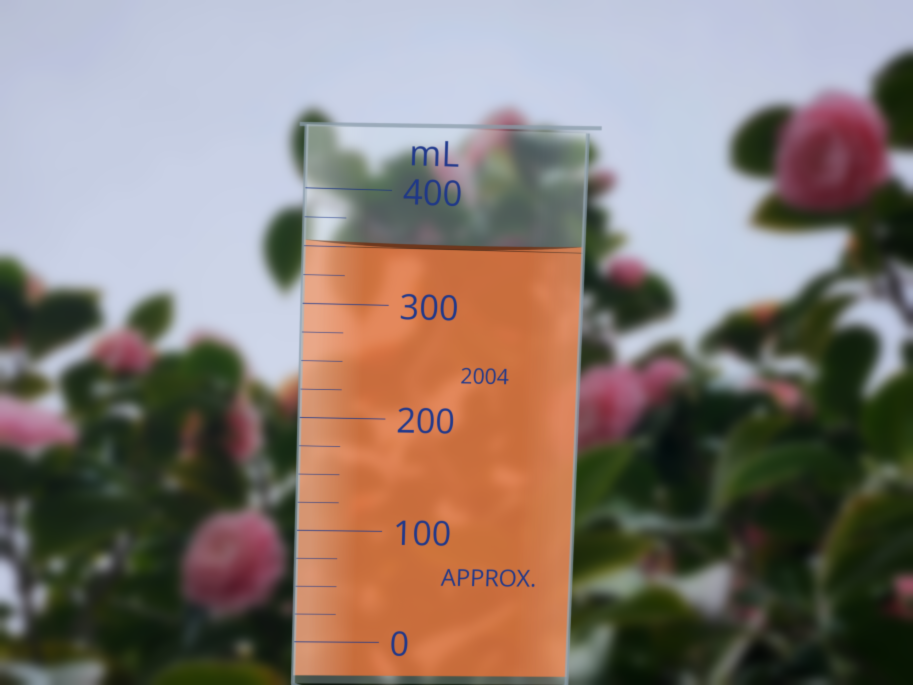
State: 350 mL
